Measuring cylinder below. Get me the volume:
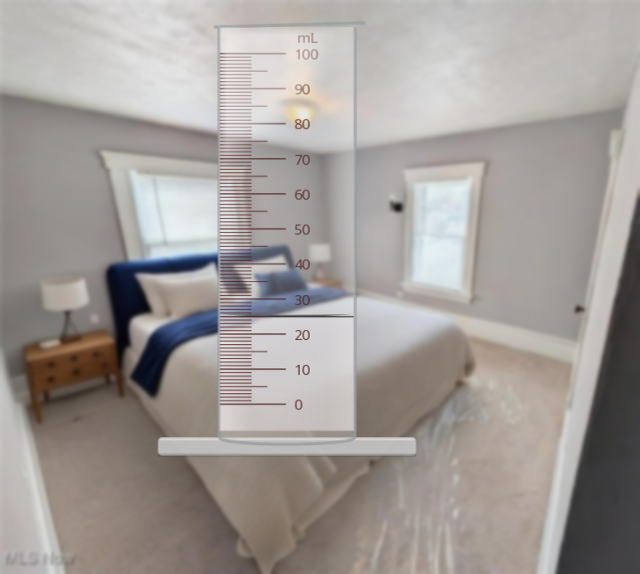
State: 25 mL
